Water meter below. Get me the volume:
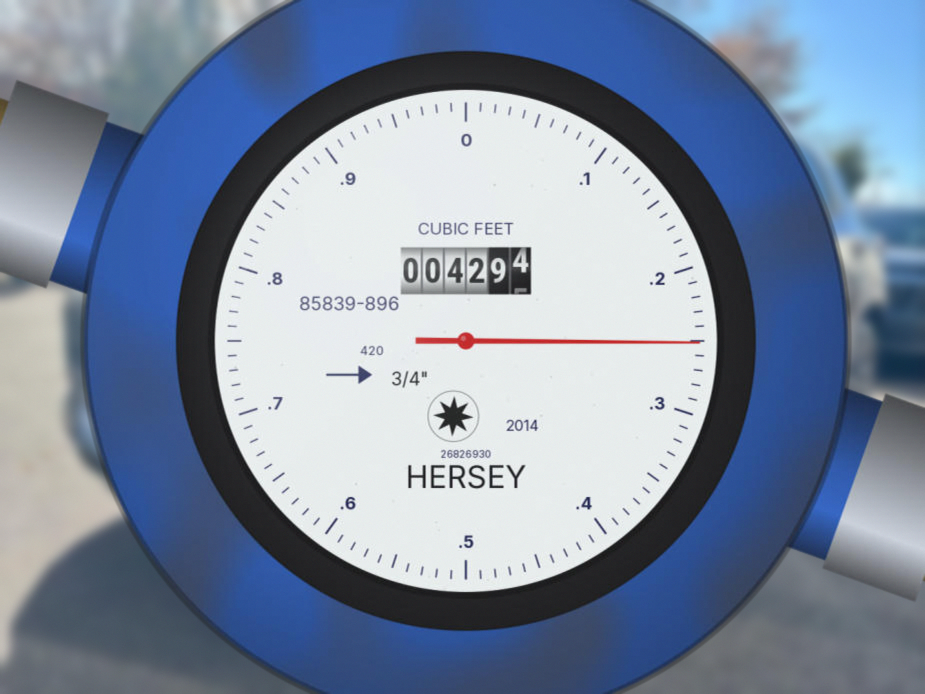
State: 4294.25 ft³
